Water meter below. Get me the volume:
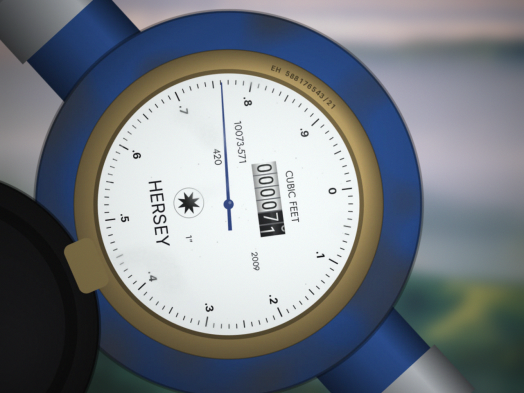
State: 70.76 ft³
